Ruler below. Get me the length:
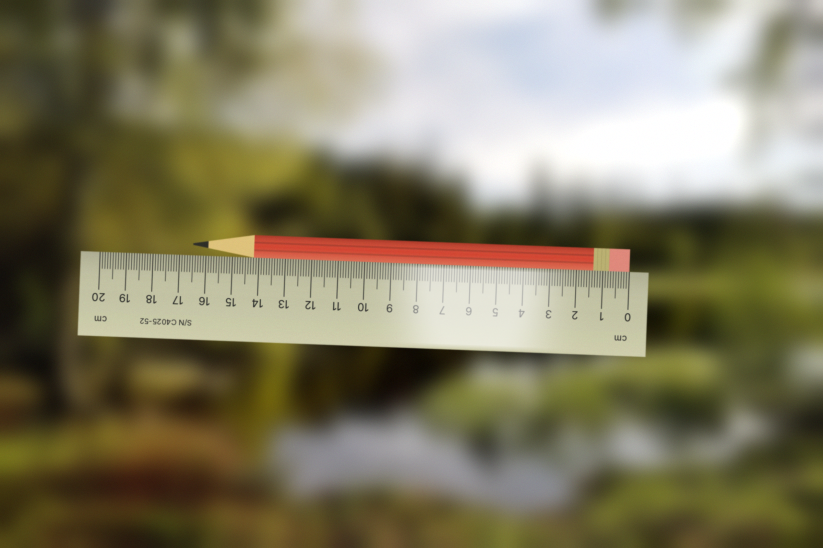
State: 16.5 cm
